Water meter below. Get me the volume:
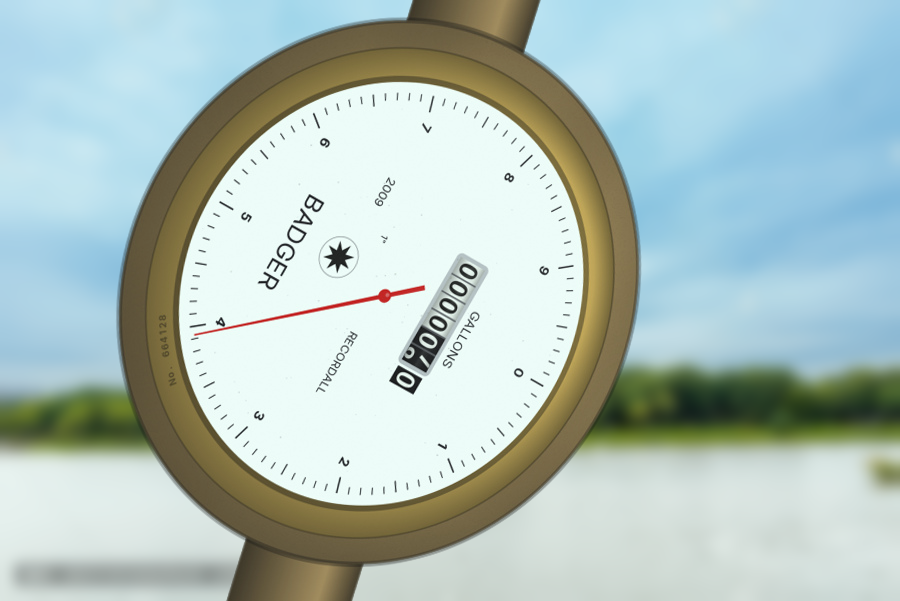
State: 73.9 gal
